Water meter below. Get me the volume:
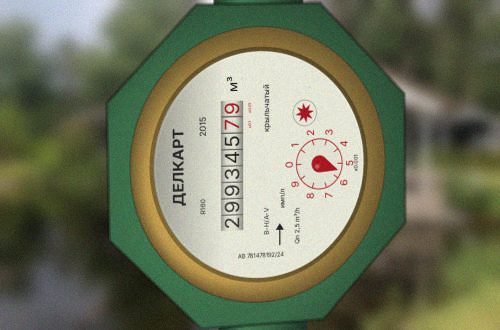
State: 299345.795 m³
